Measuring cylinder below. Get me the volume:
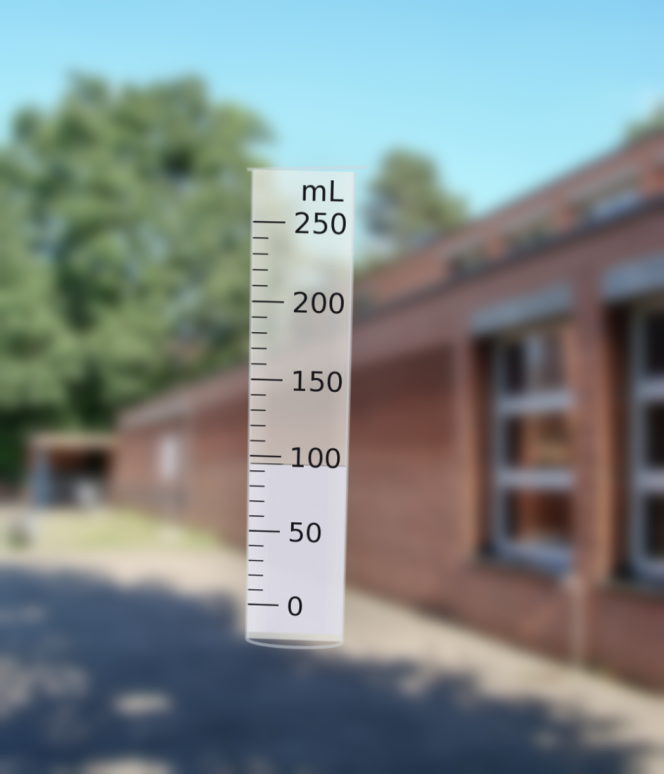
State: 95 mL
